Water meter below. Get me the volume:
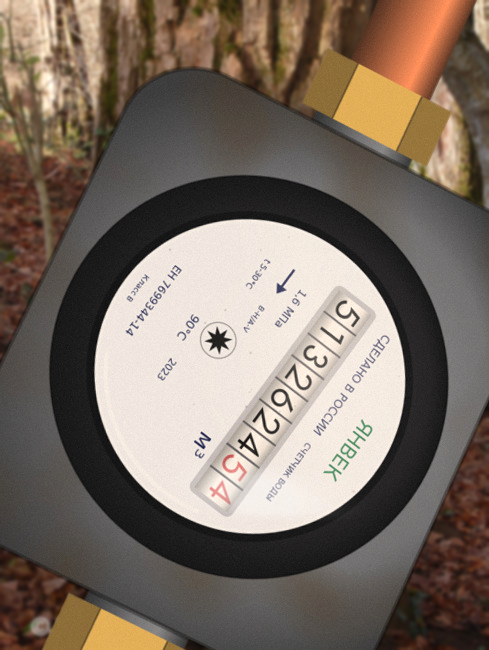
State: 5132624.54 m³
